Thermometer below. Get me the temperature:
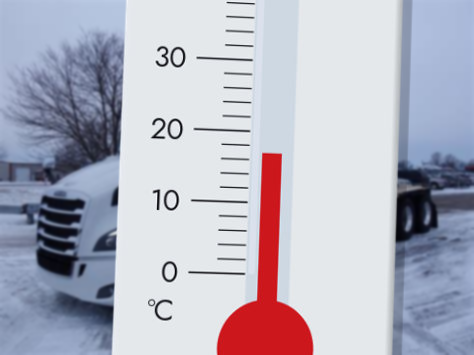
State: 17 °C
